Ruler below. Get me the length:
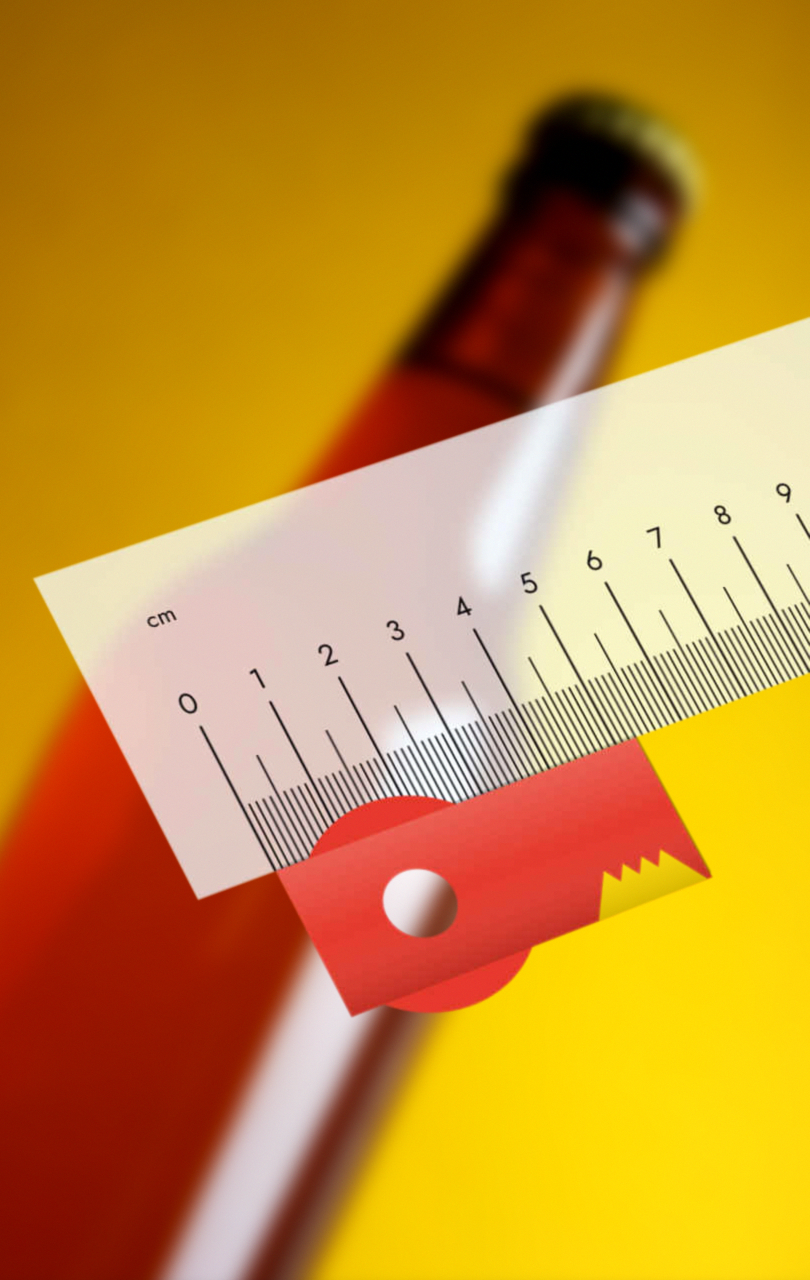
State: 5.3 cm
